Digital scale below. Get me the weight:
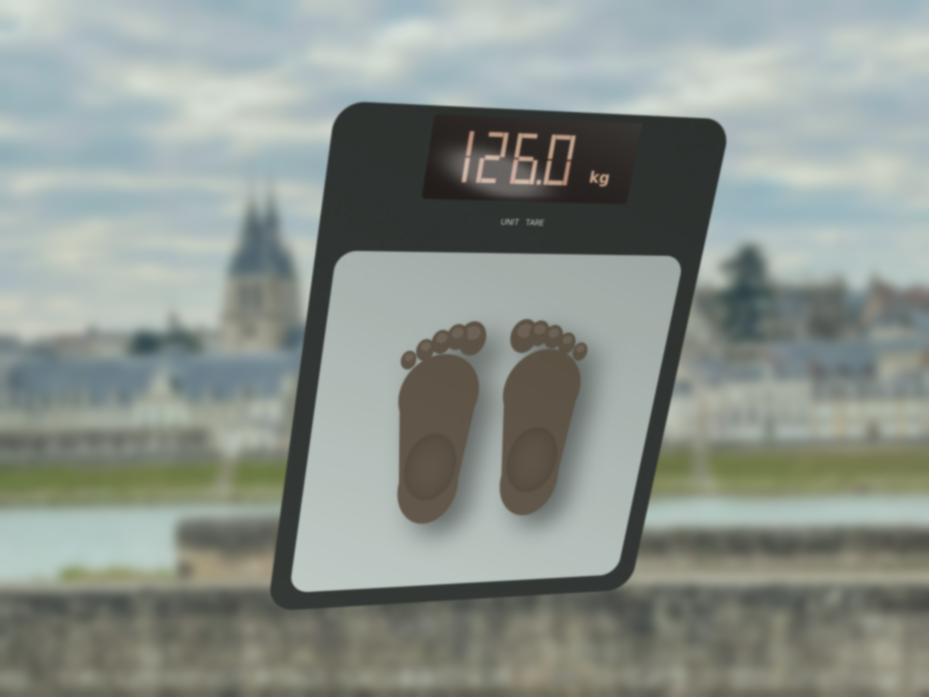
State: 126.0 kg
